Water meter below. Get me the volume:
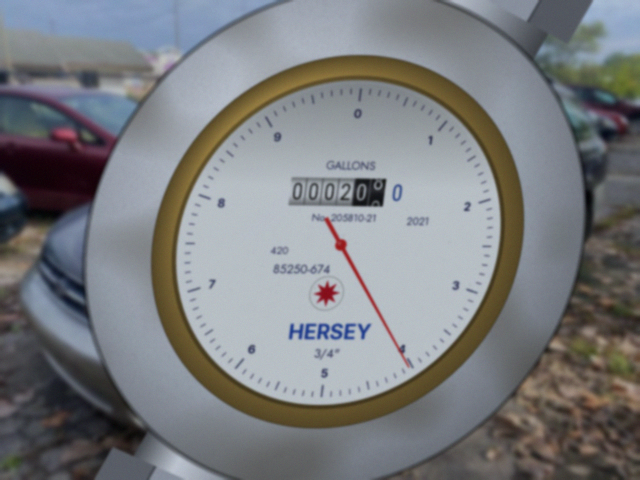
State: 2084.0 gal
